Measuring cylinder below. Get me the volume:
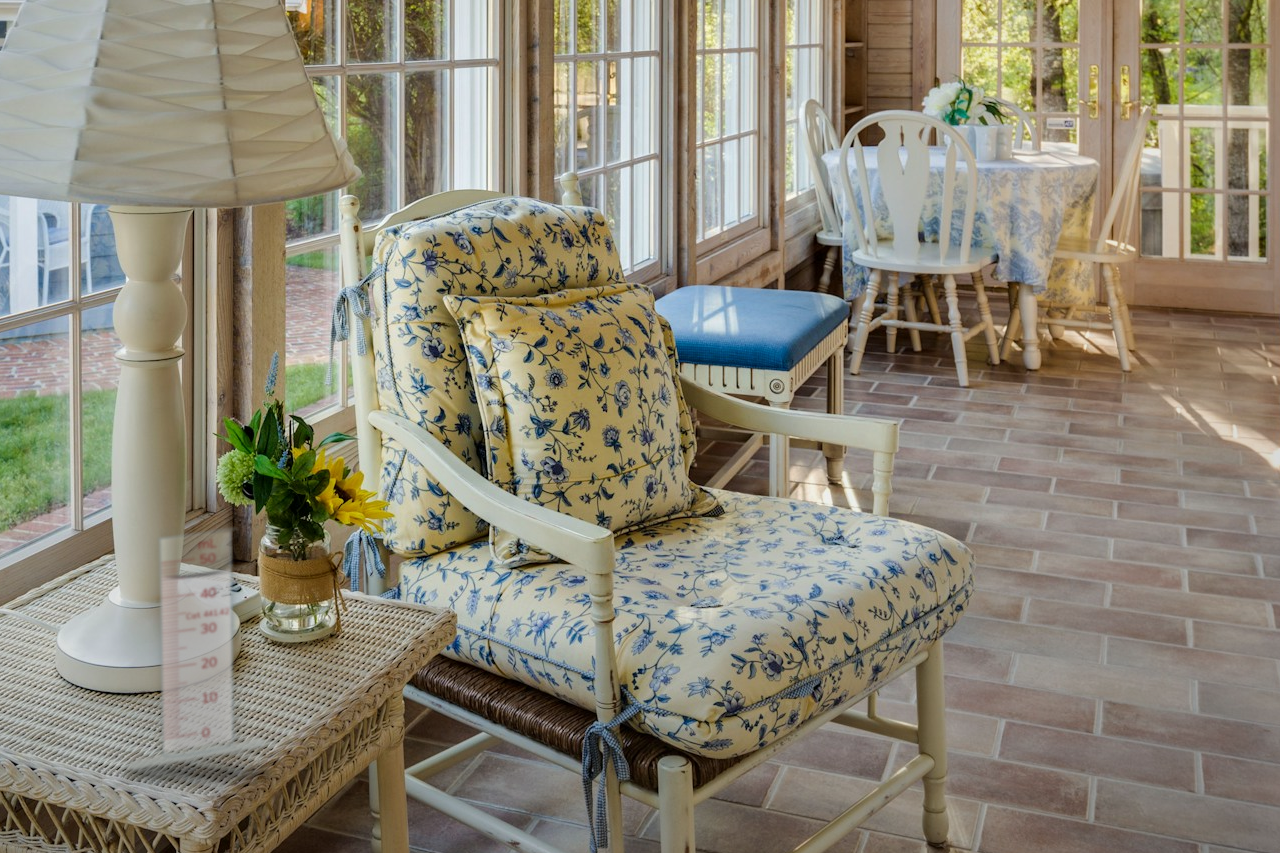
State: 45 mL
